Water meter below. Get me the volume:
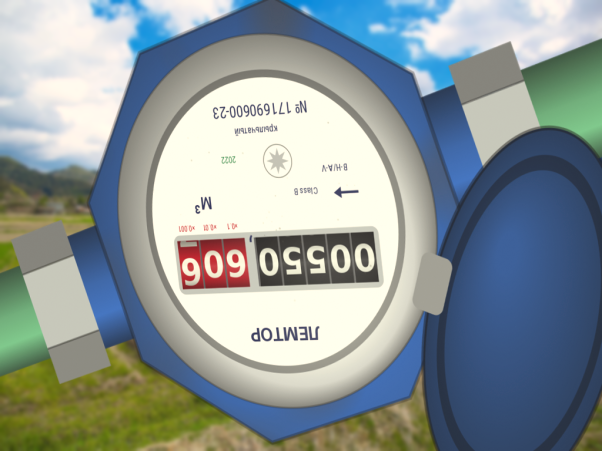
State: 550.606 m³
